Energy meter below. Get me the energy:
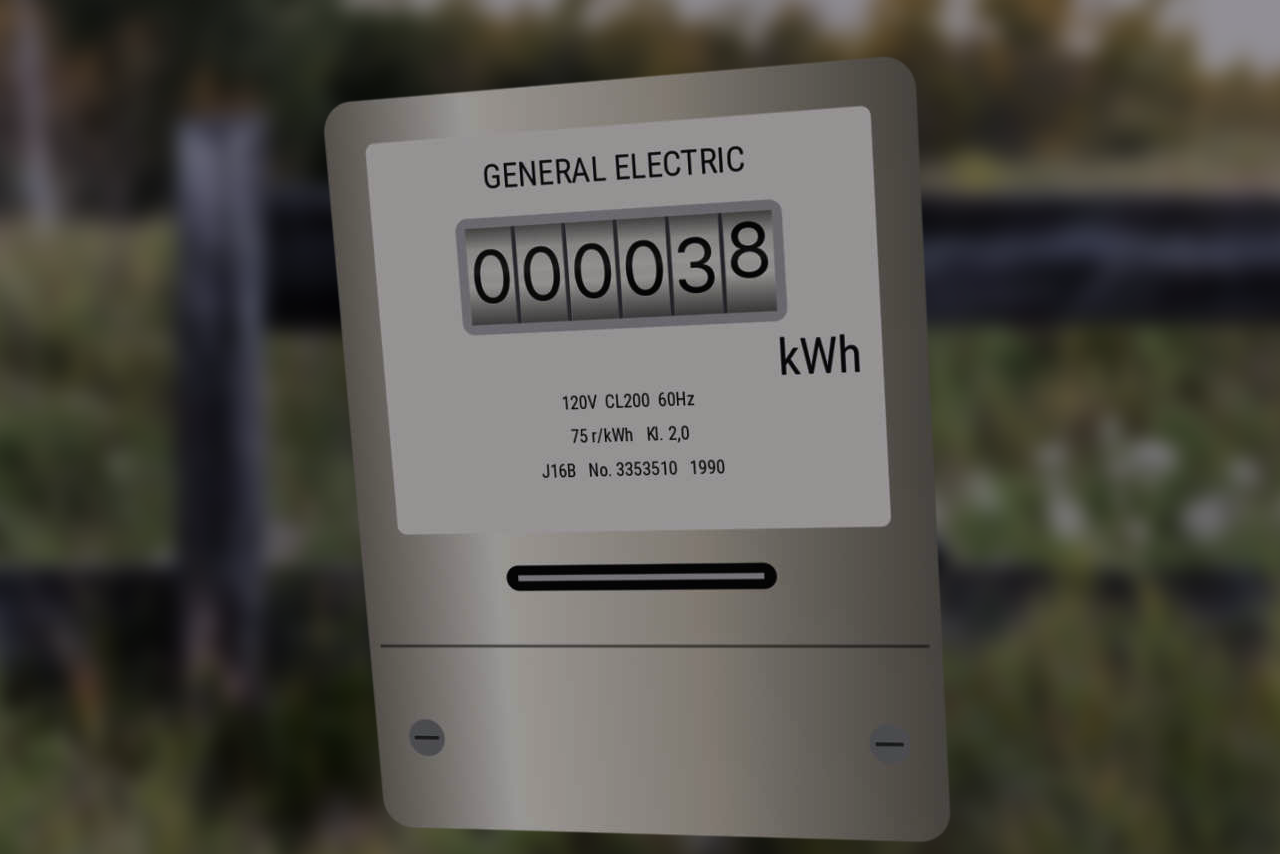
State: 38 kWh
